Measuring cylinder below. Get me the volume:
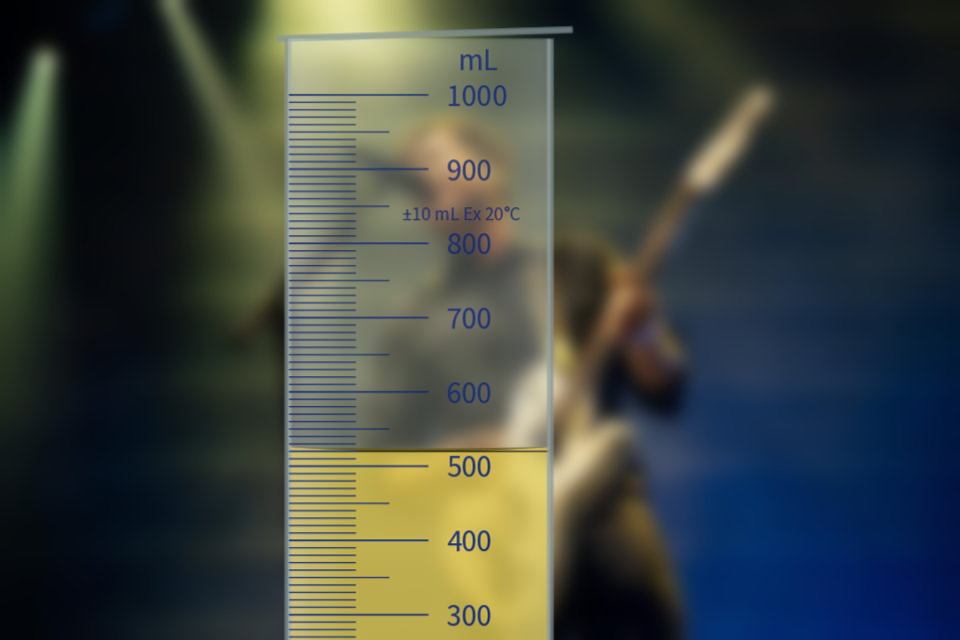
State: 520 mL
